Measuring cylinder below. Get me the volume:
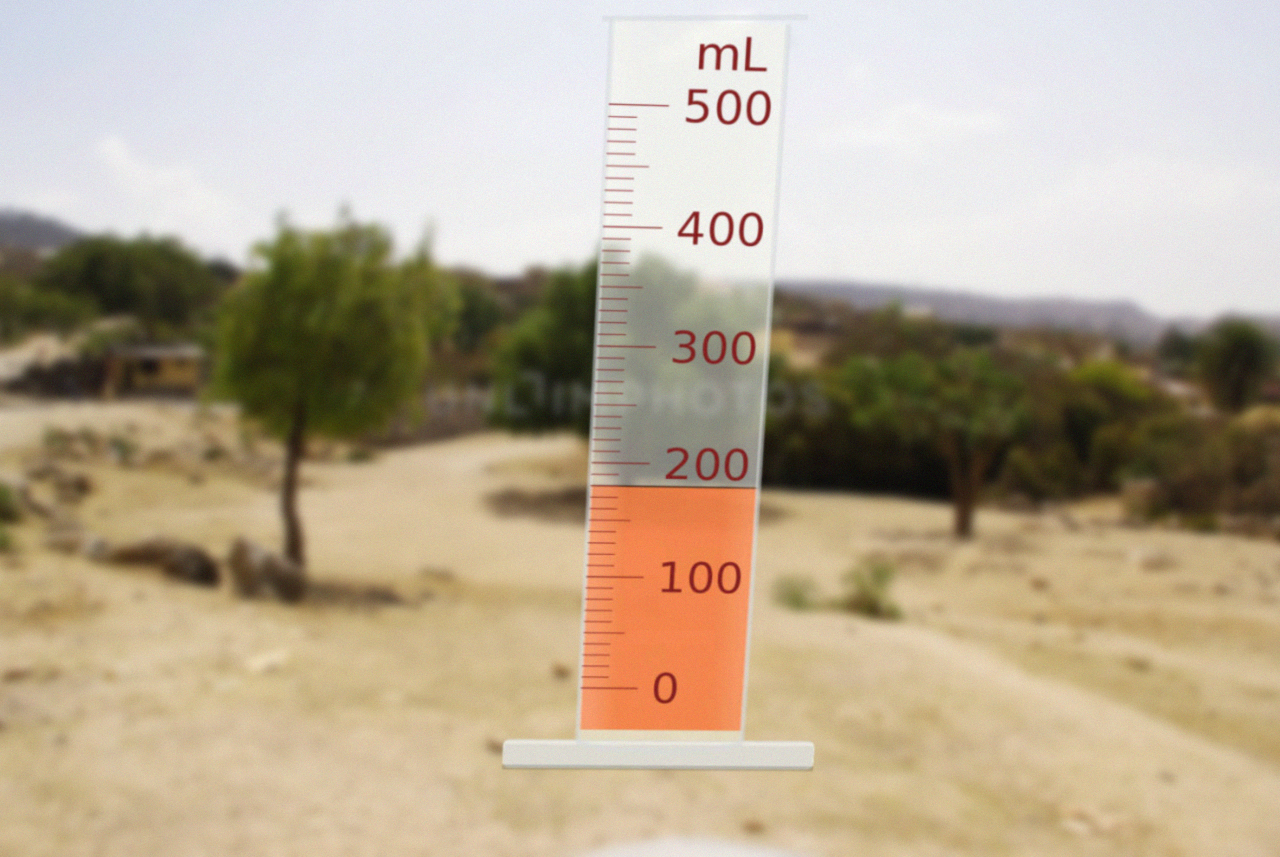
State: 180 mL
